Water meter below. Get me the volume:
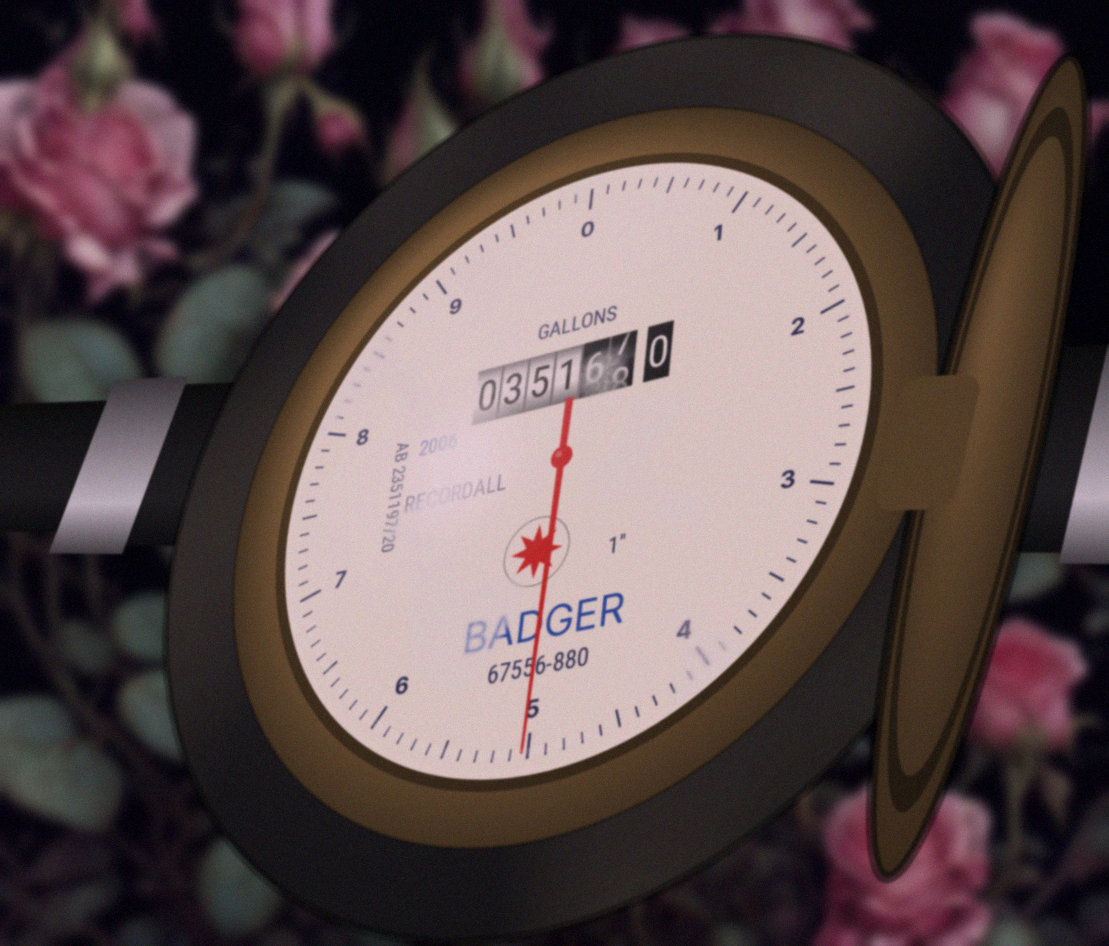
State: 351675.0 gal
